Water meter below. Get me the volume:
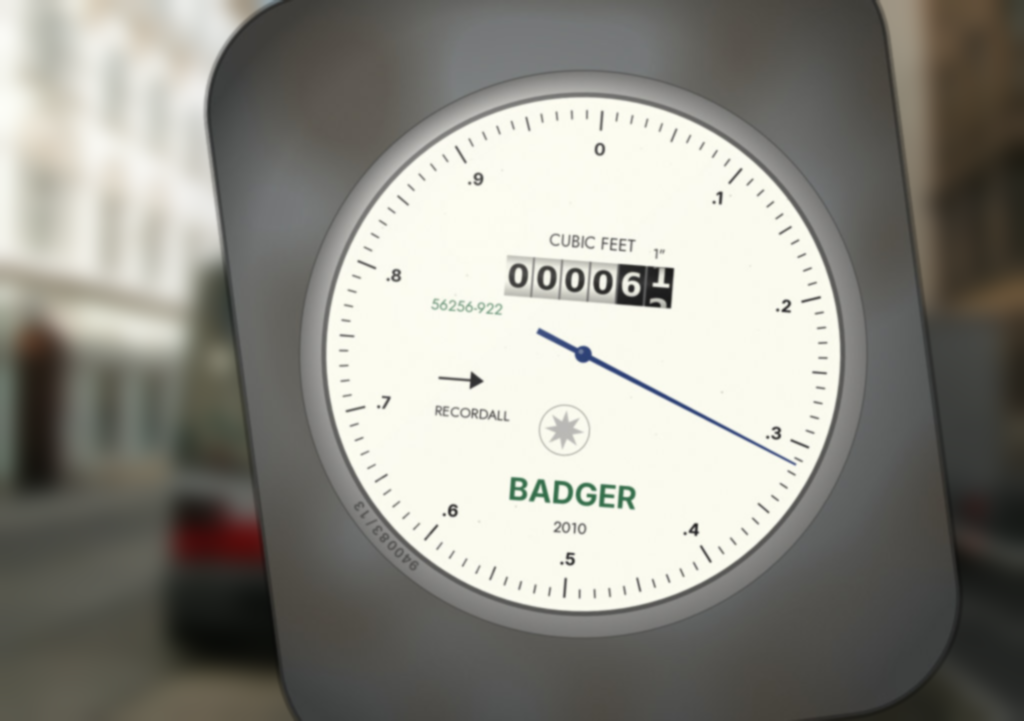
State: 61.31 ft³
